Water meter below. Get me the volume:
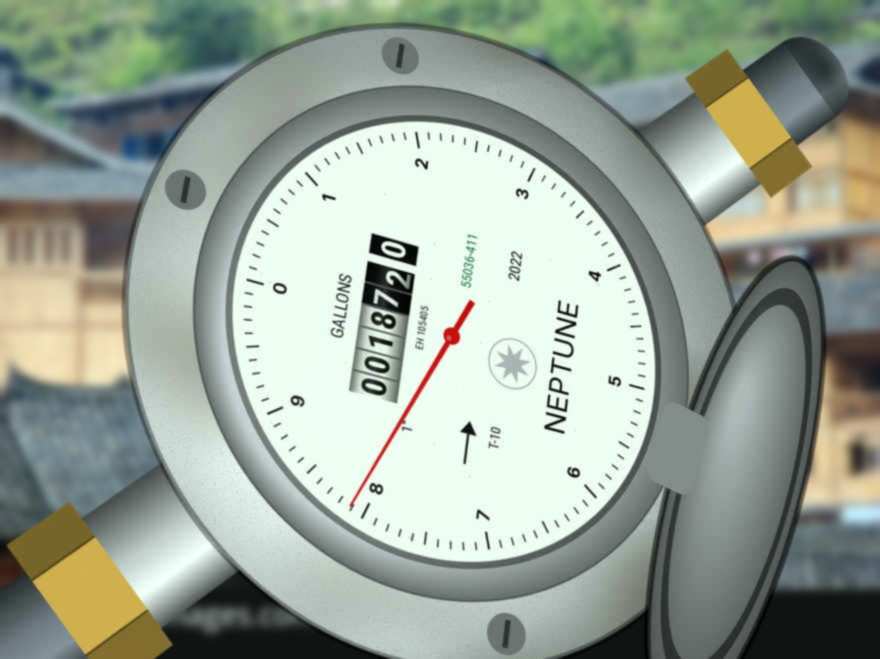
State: 18718.1 gal
